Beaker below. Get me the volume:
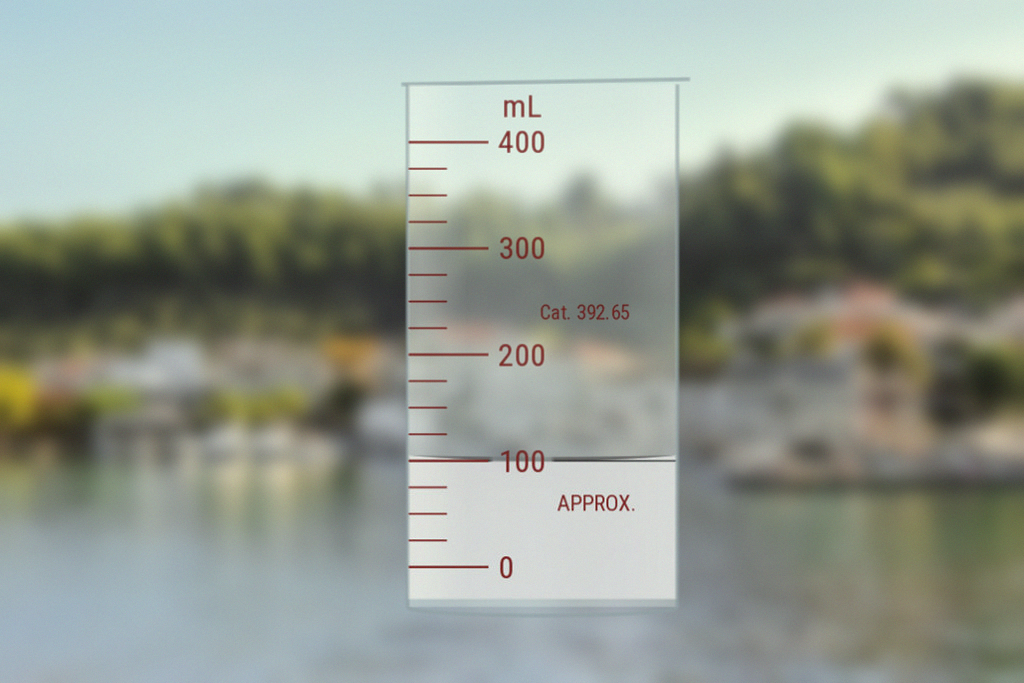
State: 100 mL
